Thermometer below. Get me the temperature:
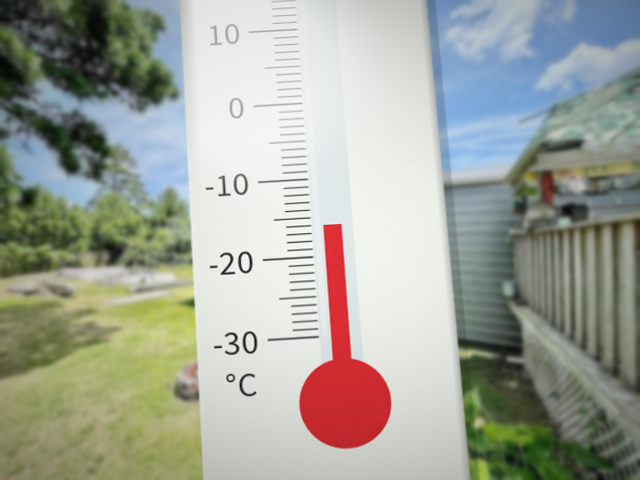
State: -16 °C
